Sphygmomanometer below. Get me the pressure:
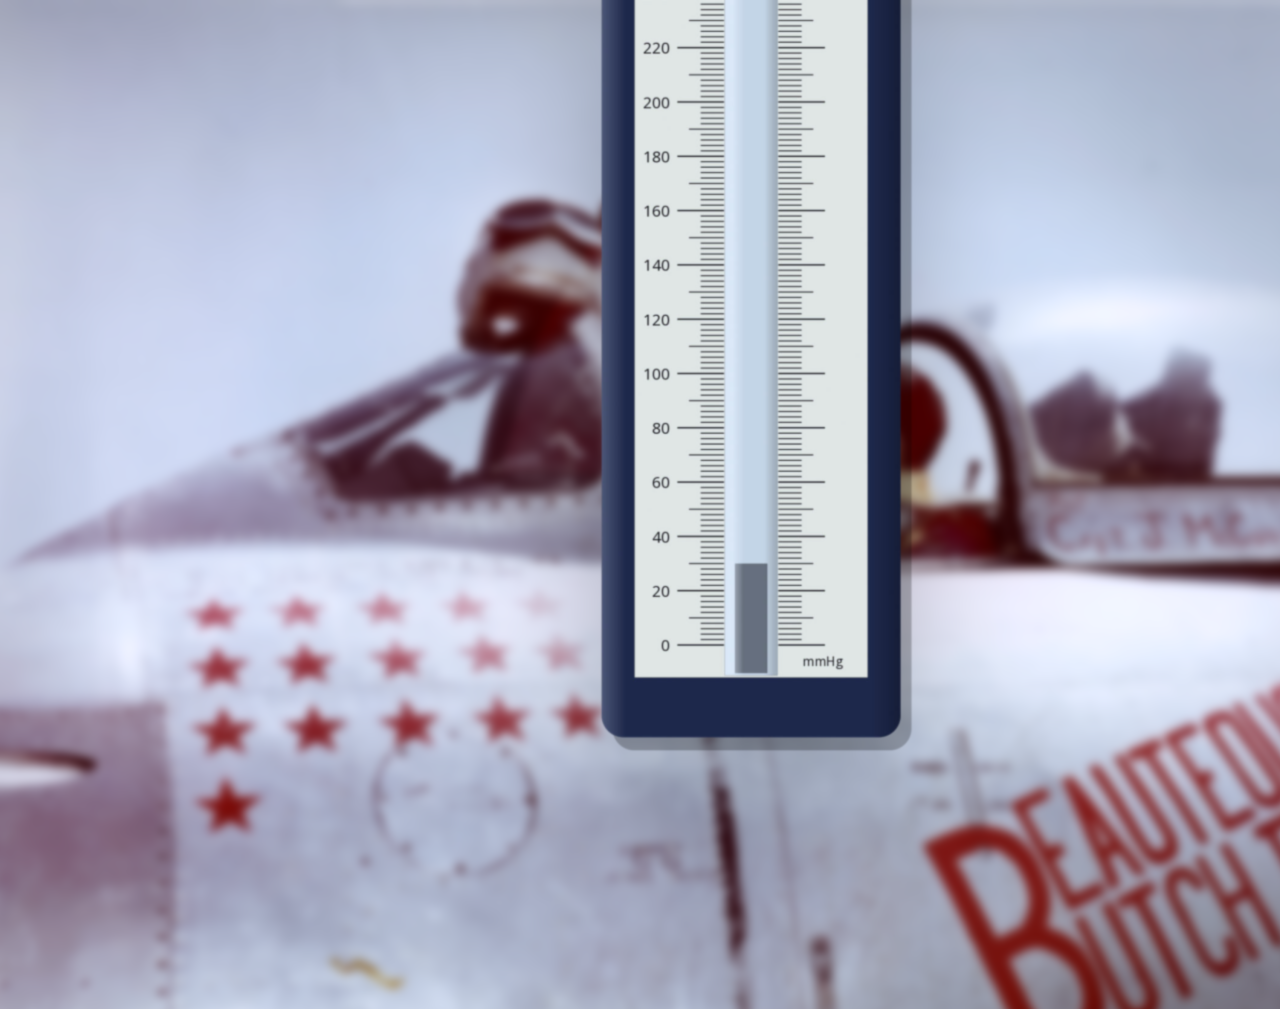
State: 30 mmHg
